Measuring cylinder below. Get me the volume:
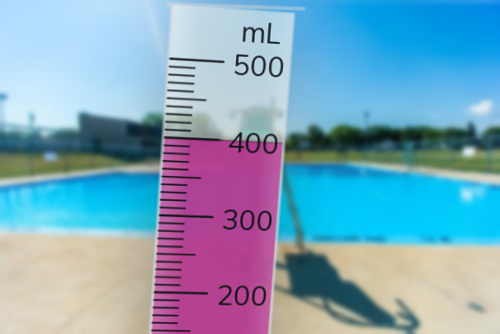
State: 400 mL
